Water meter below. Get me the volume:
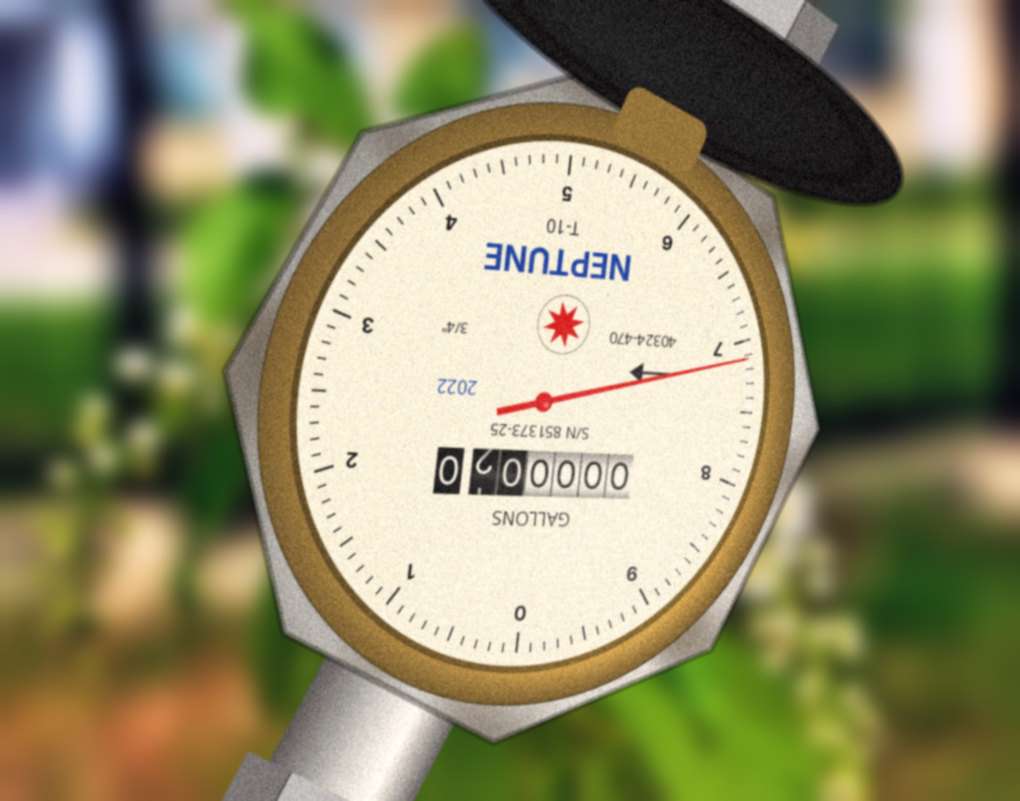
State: 17.1 gal
